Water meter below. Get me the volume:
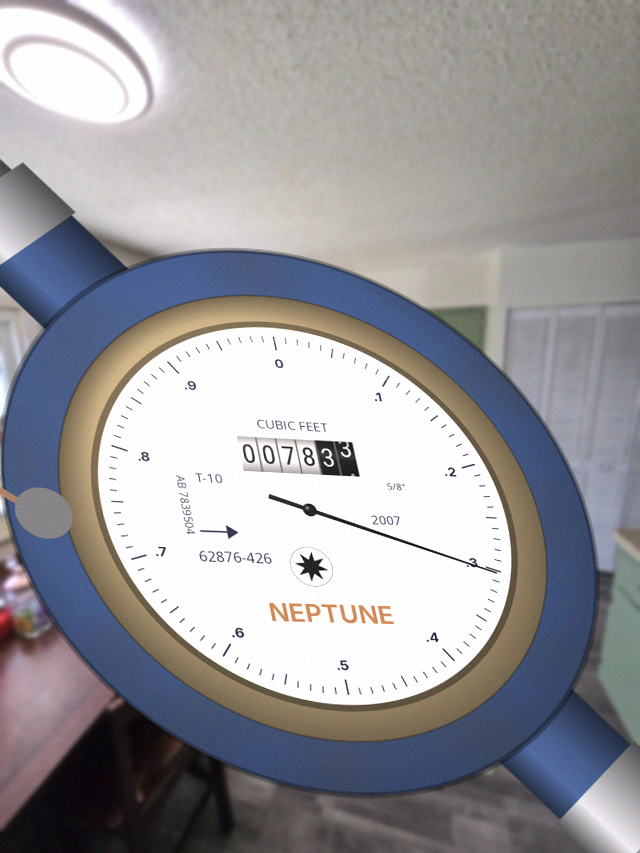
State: 7833.30 ft³
